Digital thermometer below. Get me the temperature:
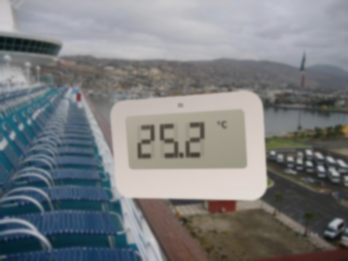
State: 25.2 °C
